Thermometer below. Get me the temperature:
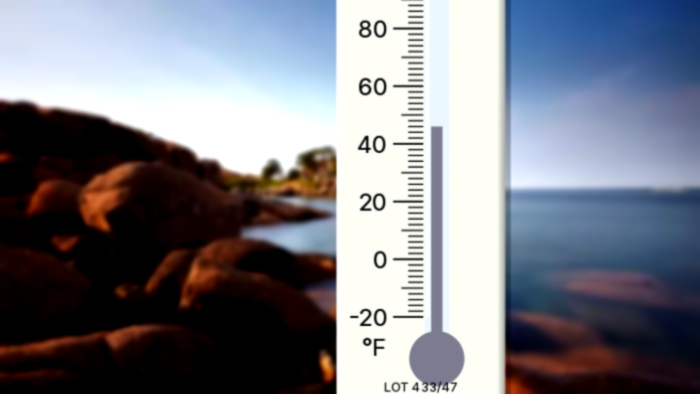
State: 46 °F
